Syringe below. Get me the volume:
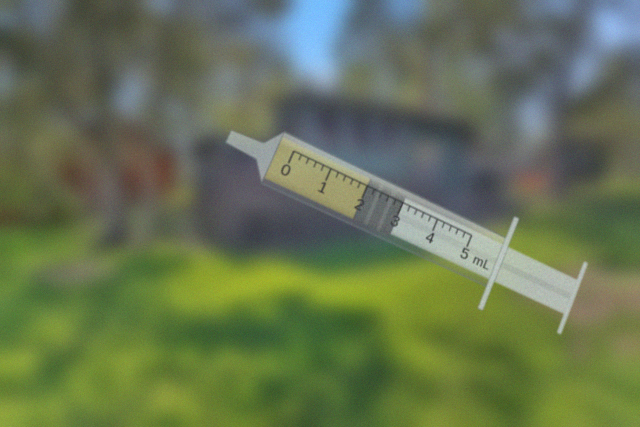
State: 2 mL
